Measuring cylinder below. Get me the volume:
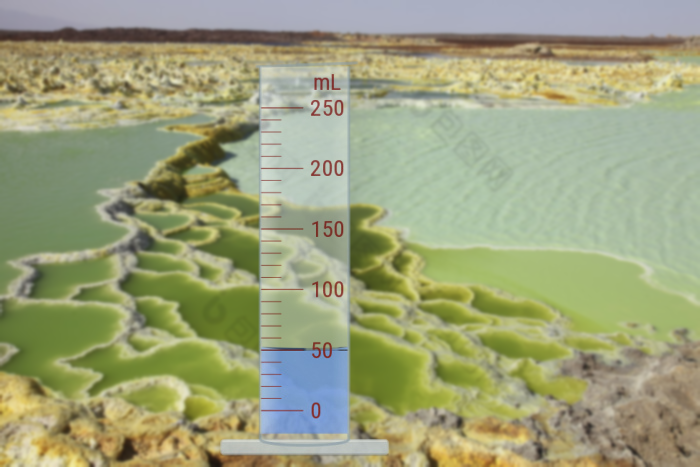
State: 50 mL
